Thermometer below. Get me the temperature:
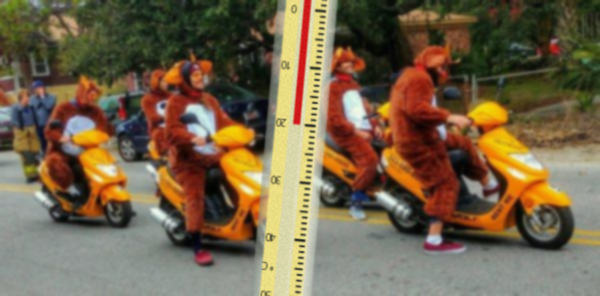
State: 20 °C
